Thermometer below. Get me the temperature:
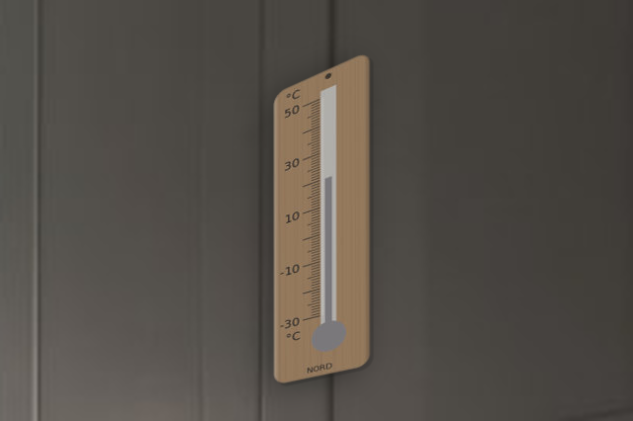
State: 20 °C
